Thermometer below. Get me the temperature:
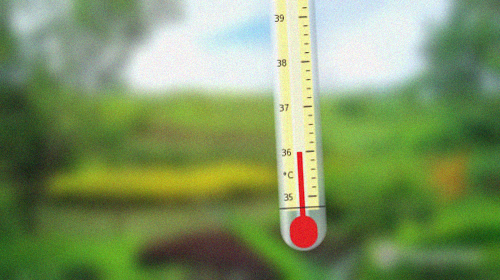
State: 36 °C
